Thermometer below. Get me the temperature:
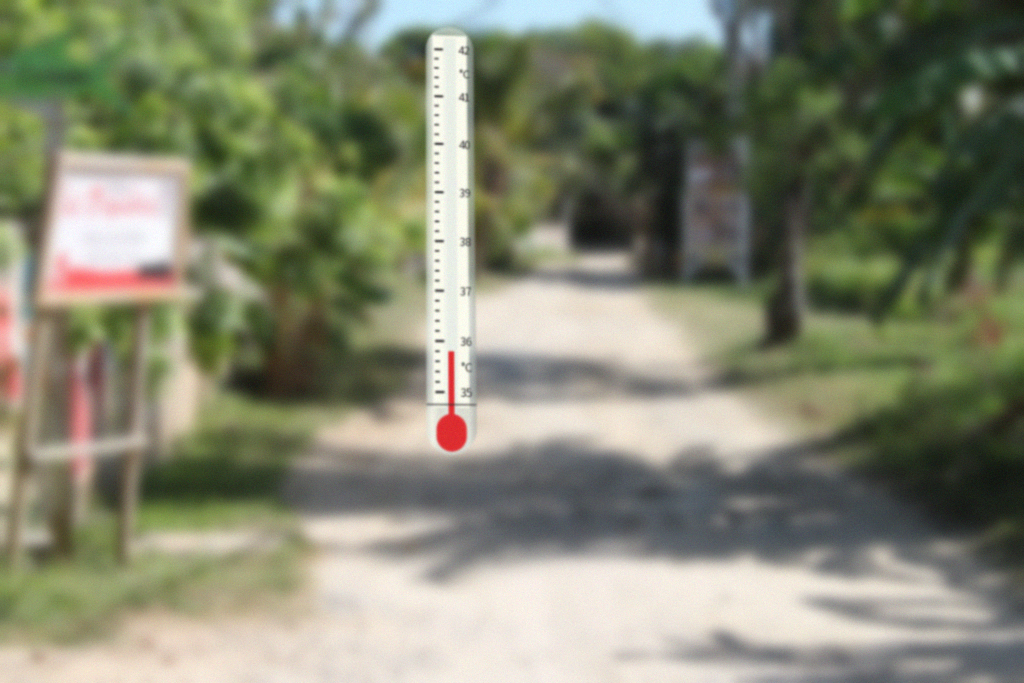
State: 35.8 °C
